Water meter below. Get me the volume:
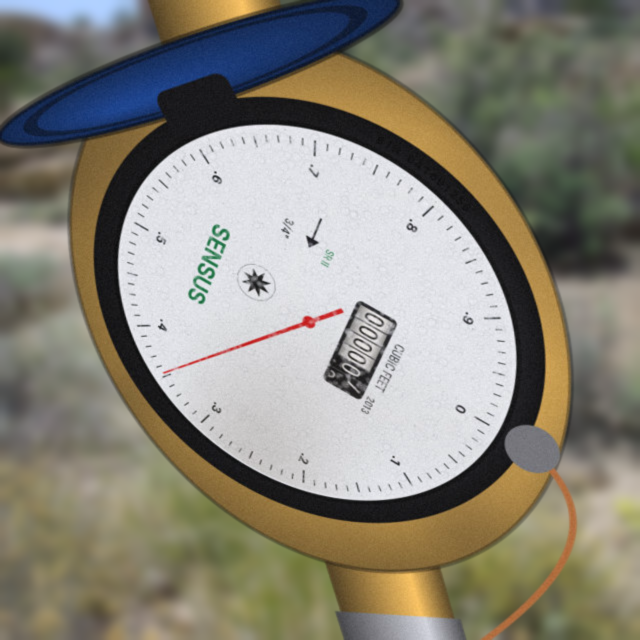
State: 7.35 ft³
